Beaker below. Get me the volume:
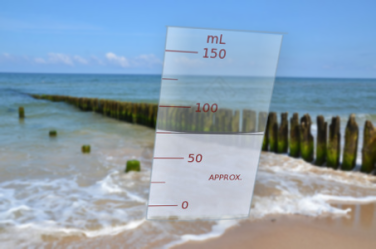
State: 75 mL
